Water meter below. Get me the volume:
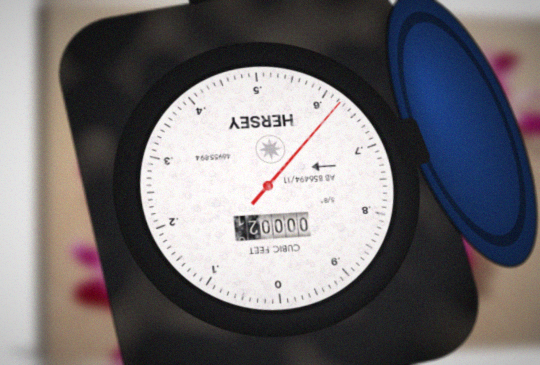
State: 20.62 ft³
